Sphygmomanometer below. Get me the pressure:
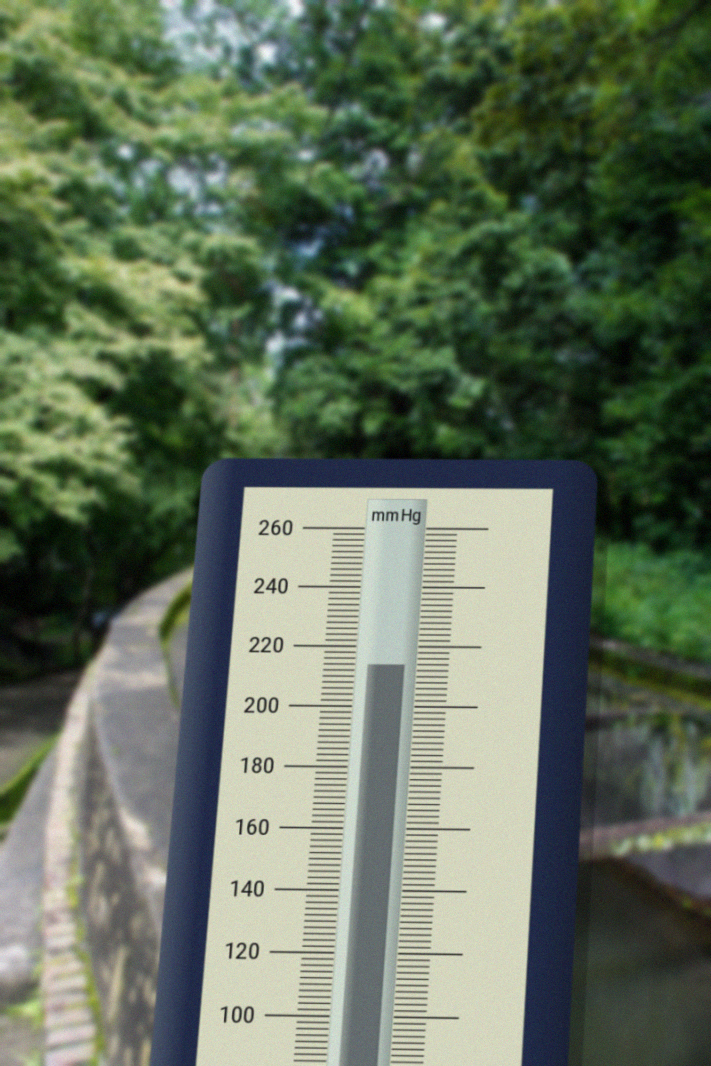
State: 214 mmHg
